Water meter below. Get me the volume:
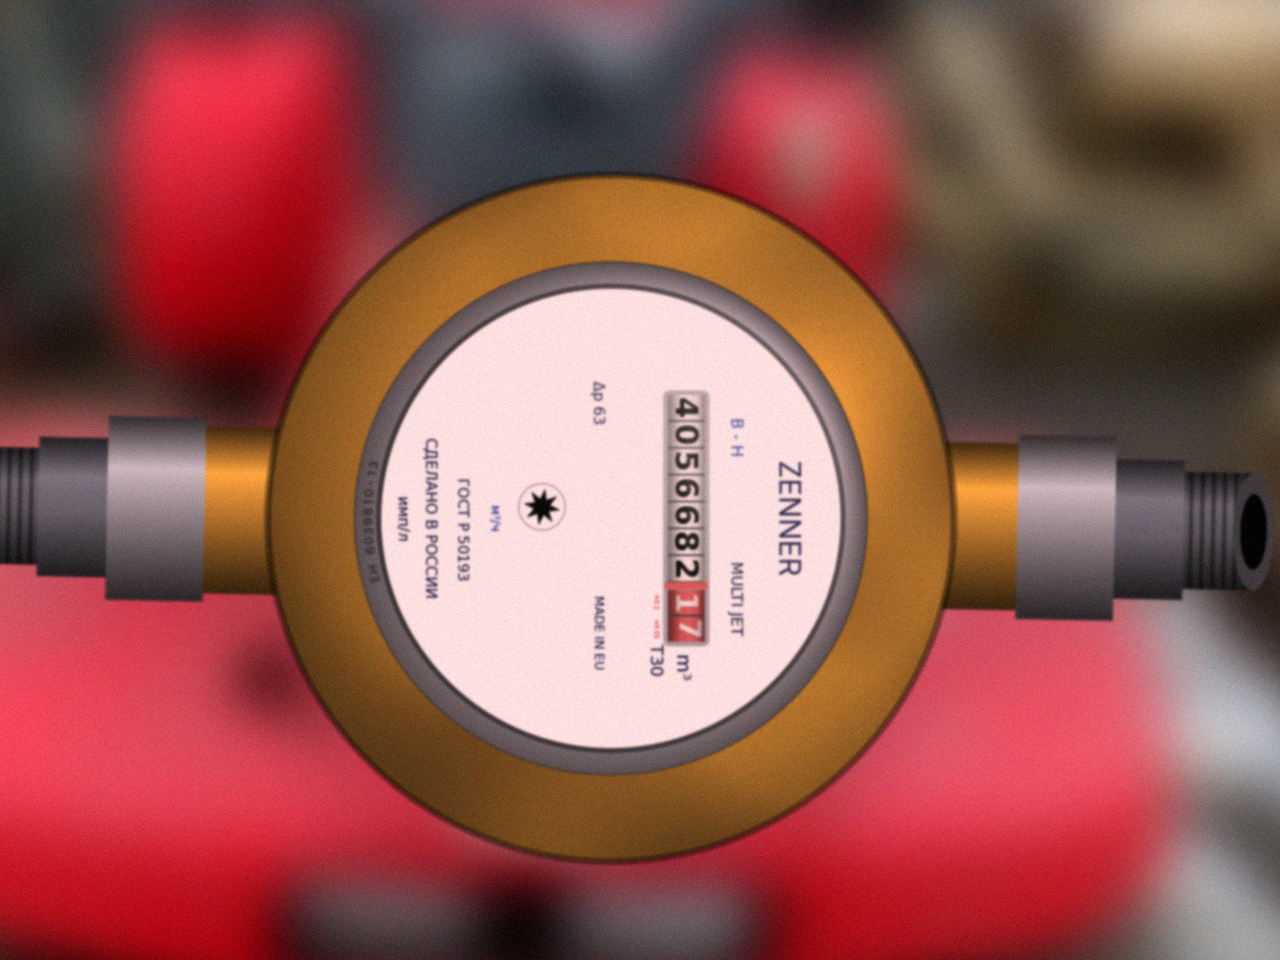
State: 4056682.17 m³
